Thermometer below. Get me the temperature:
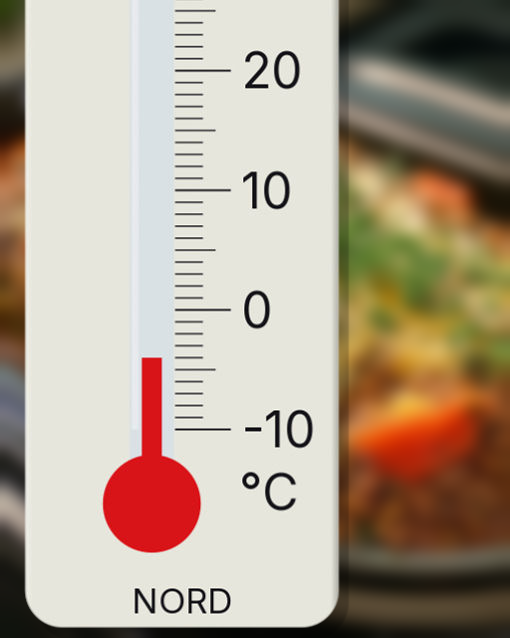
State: -4 °C
